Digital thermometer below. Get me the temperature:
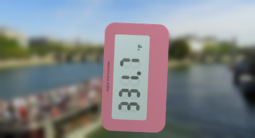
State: 331.7 °F
